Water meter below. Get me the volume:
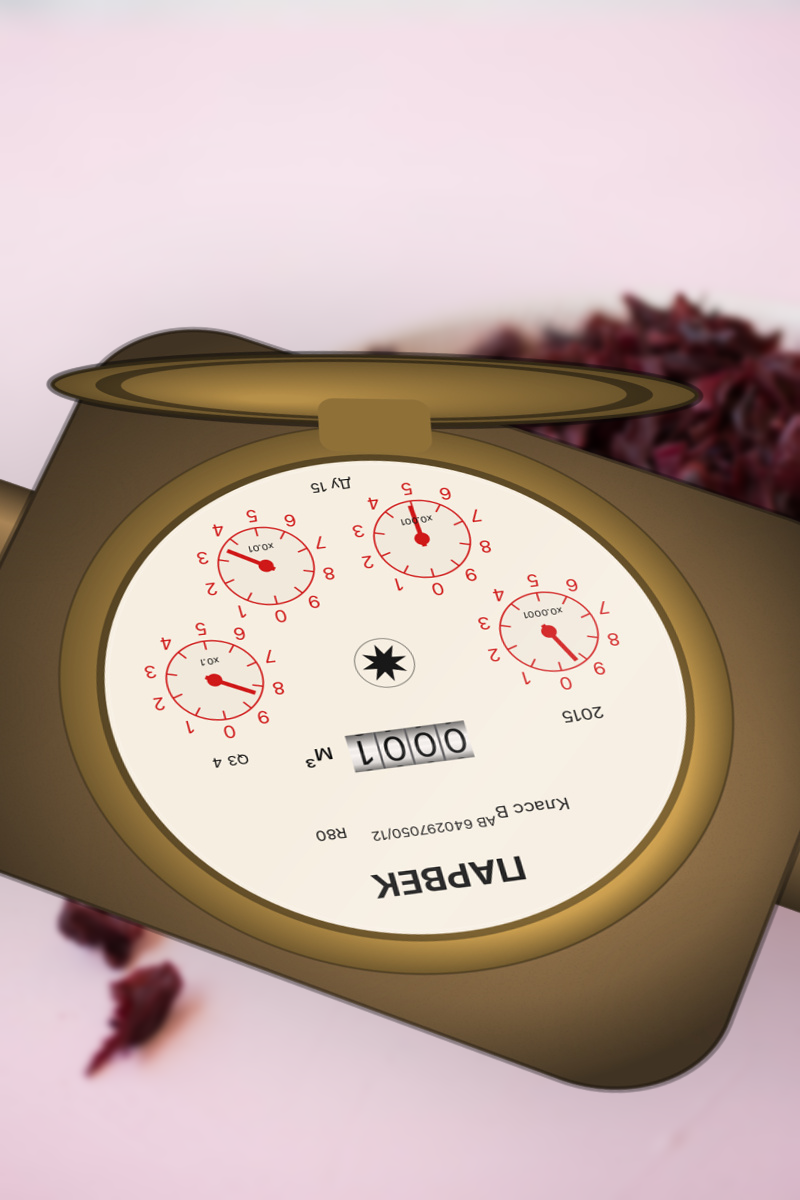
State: 1.8349 m³
